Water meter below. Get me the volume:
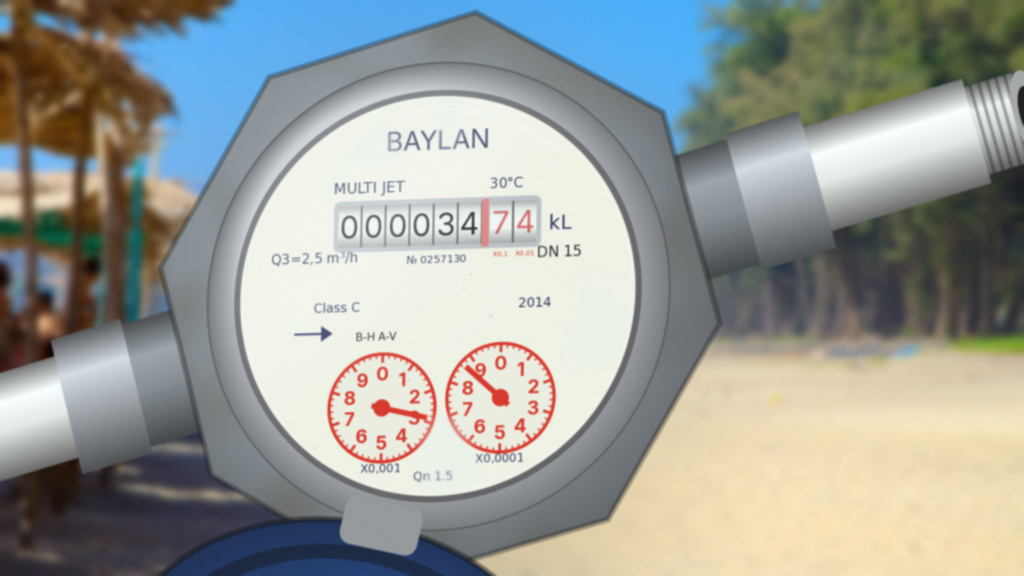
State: 34.7428 kL
